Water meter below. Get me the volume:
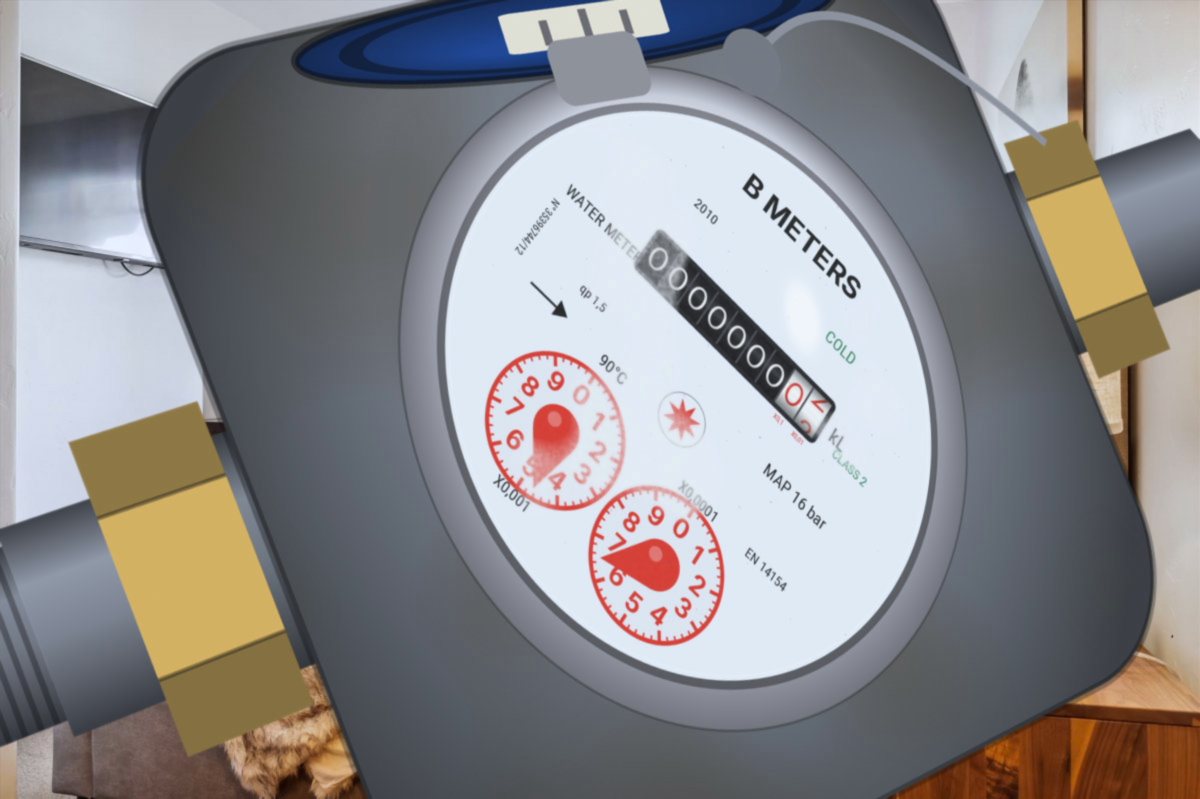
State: 0.0246 kL
